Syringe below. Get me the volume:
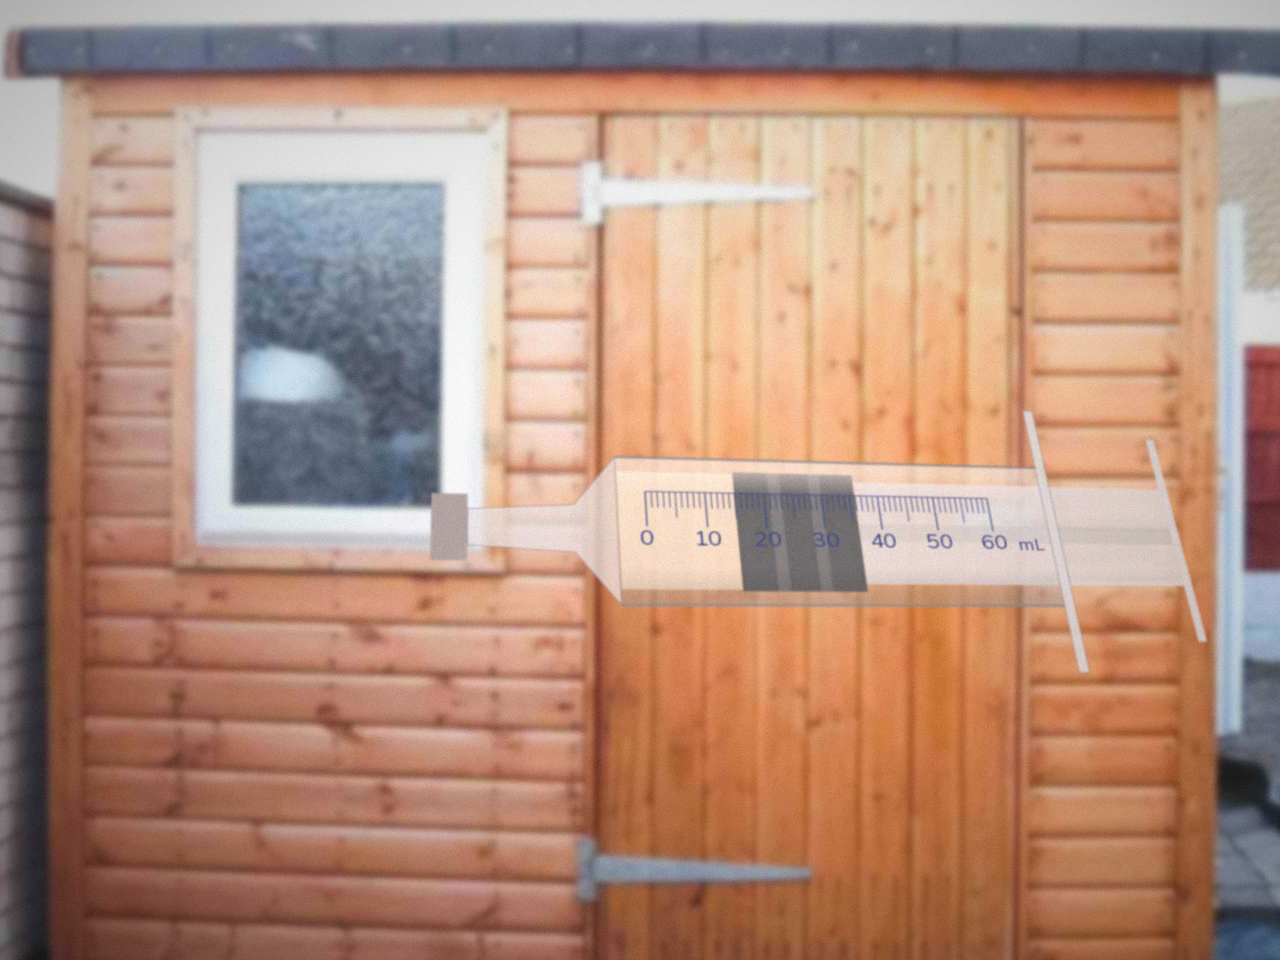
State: 15 mL
